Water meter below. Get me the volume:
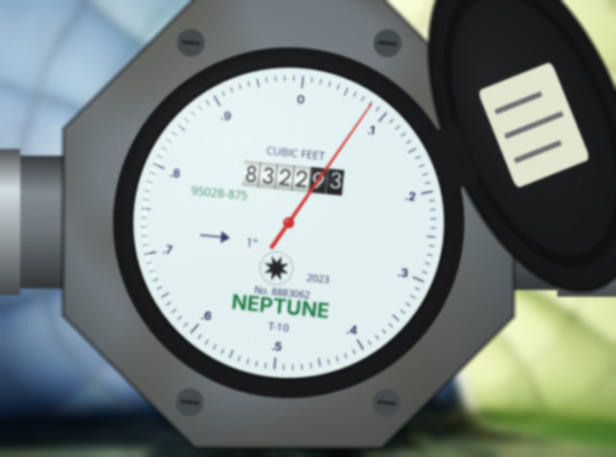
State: 832293.08 ft³
